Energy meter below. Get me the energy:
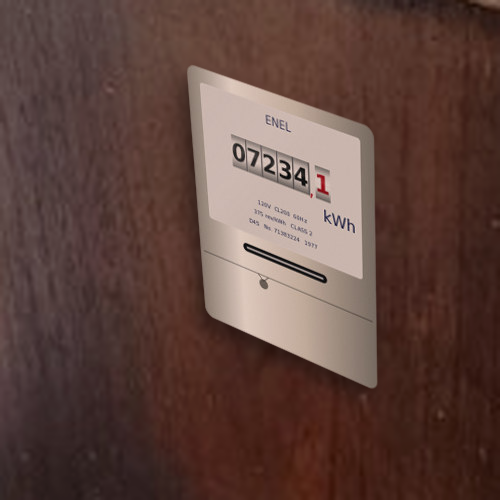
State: 7234.1 kWh
